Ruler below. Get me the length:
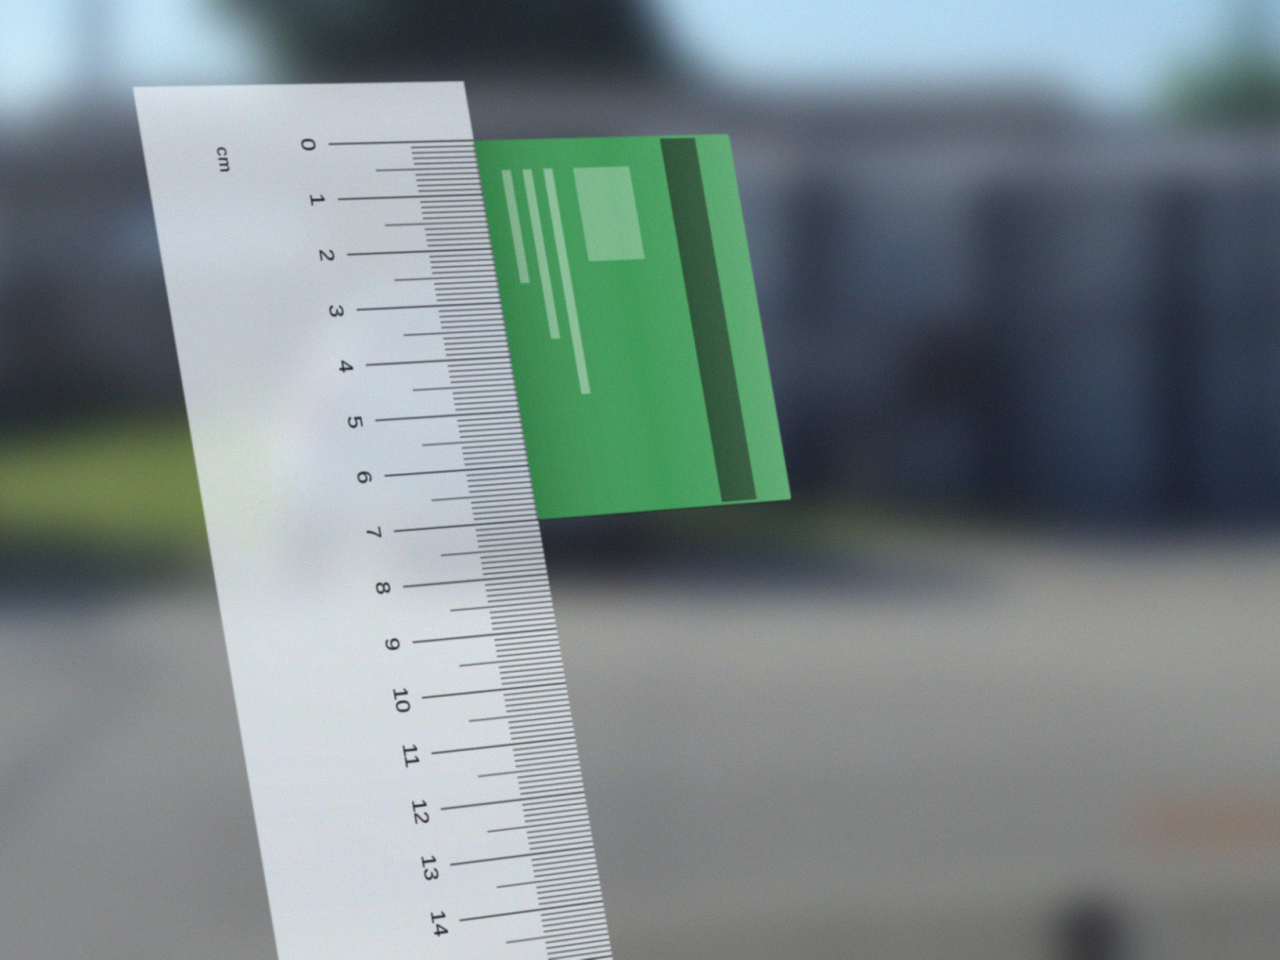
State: 7 cm
